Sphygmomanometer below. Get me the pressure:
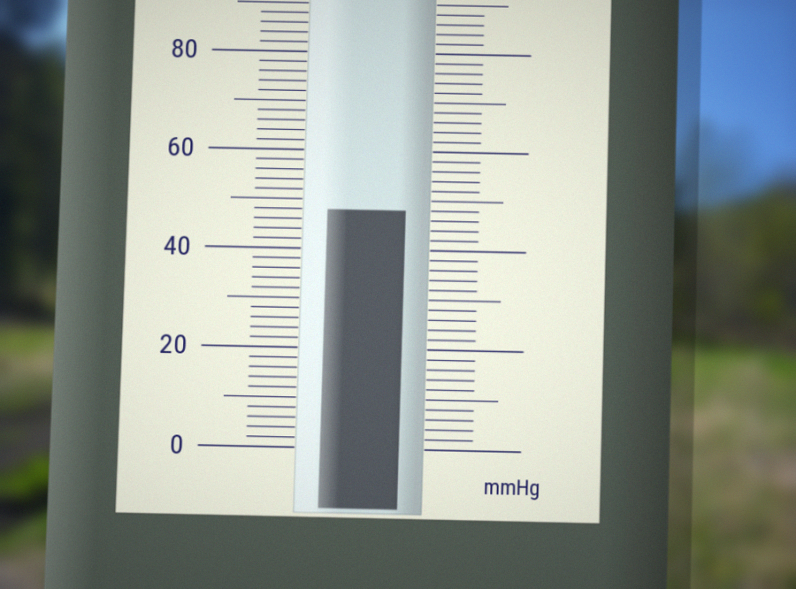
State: 48 mmHg
